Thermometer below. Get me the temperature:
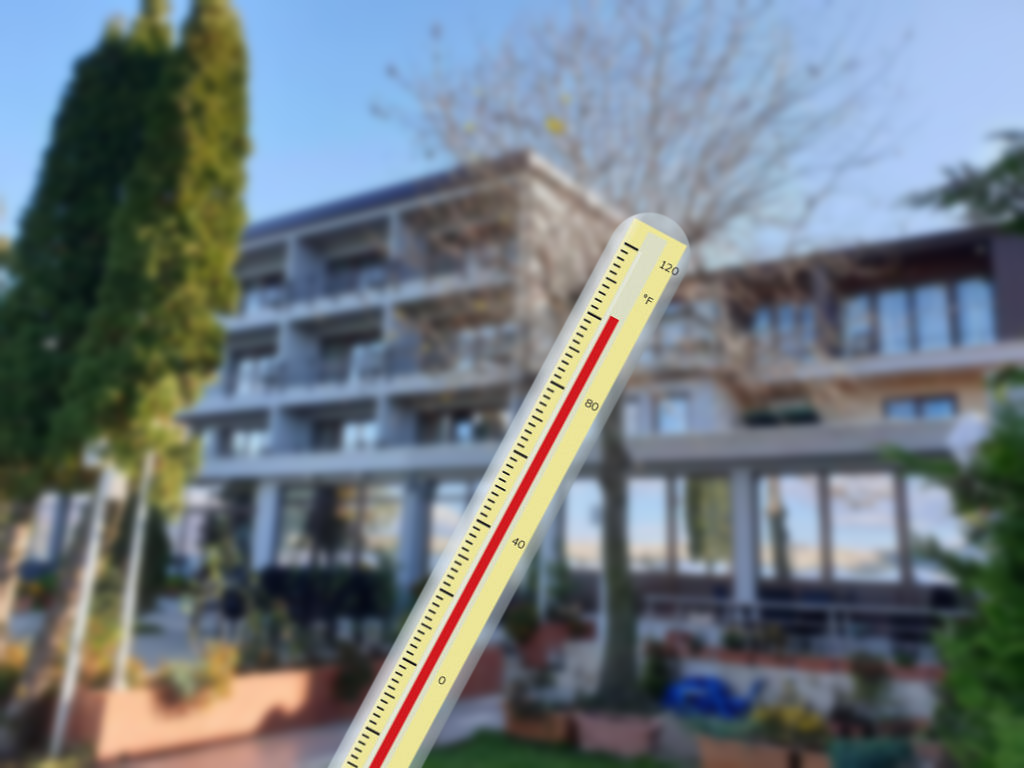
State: 102 °F
